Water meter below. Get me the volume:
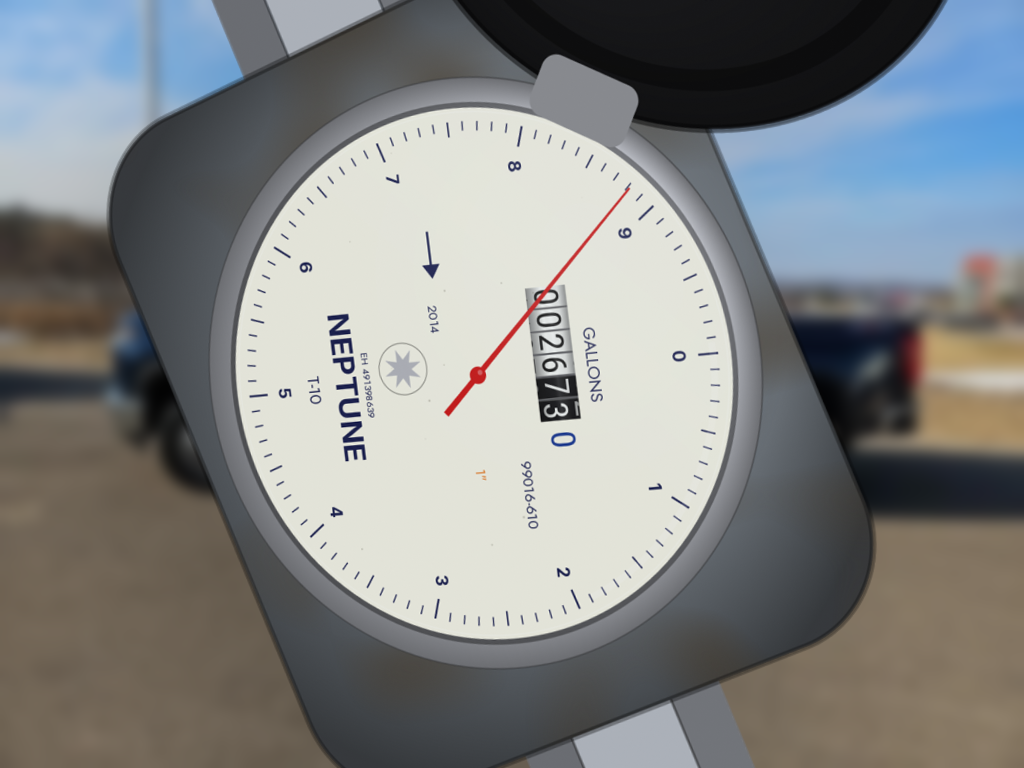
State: 26728.8 gal
